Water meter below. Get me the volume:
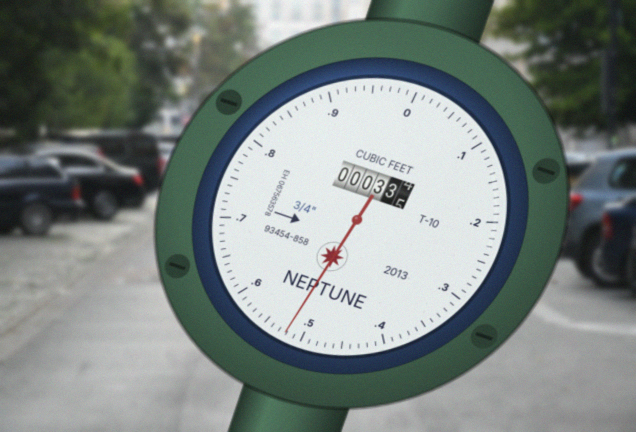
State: 334.52 ft³
